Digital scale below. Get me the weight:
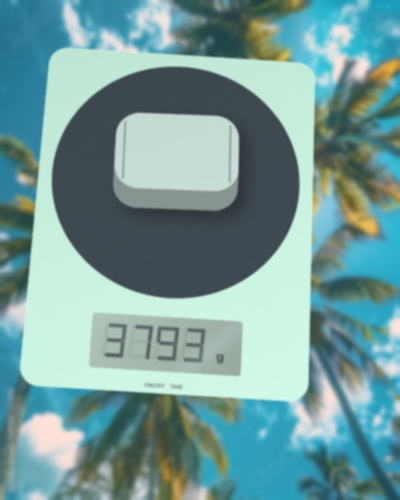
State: 3793 g
